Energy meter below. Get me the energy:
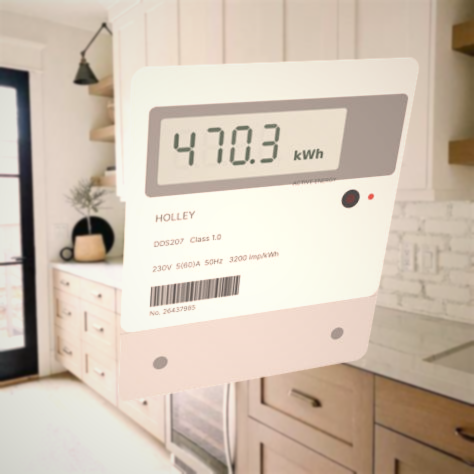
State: 470.3 kWh
